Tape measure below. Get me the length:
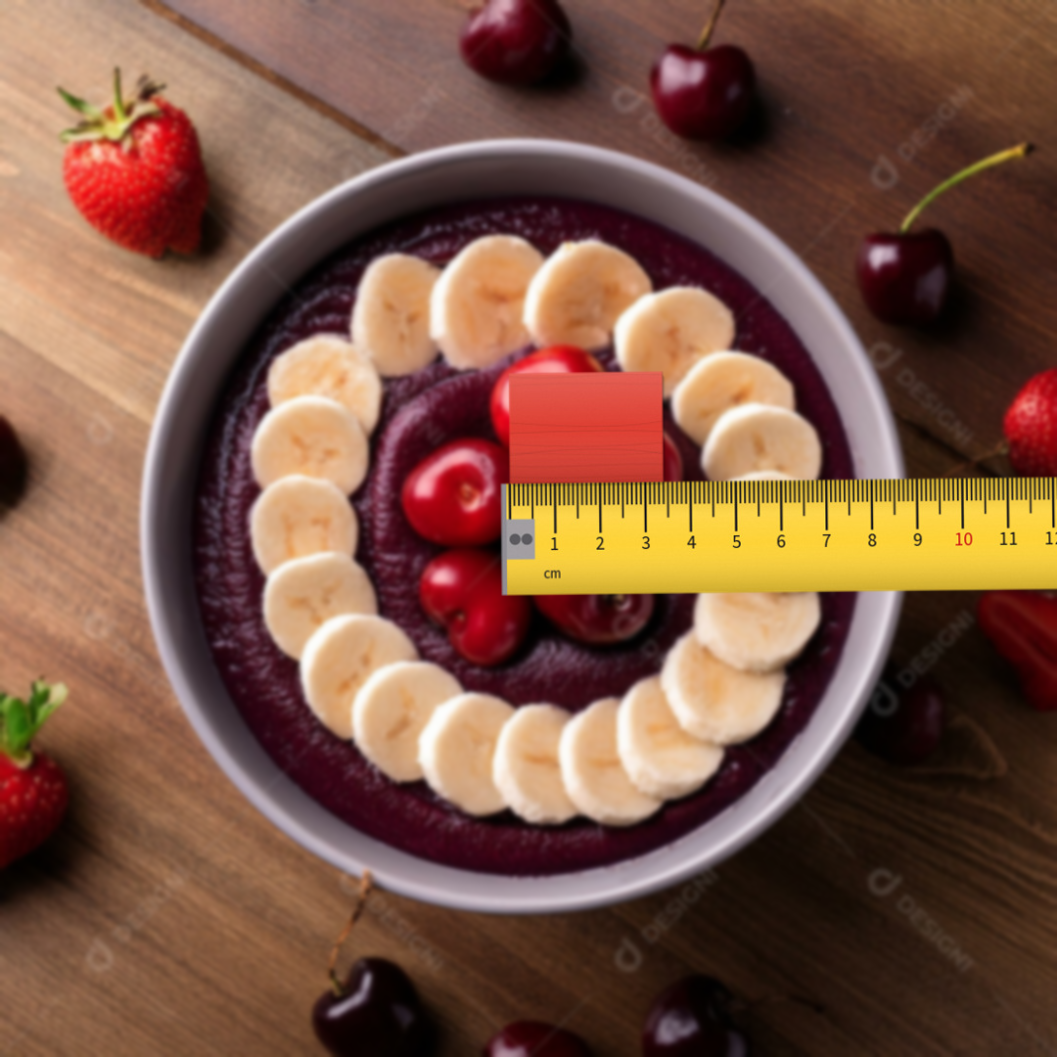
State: 3.4 cm
